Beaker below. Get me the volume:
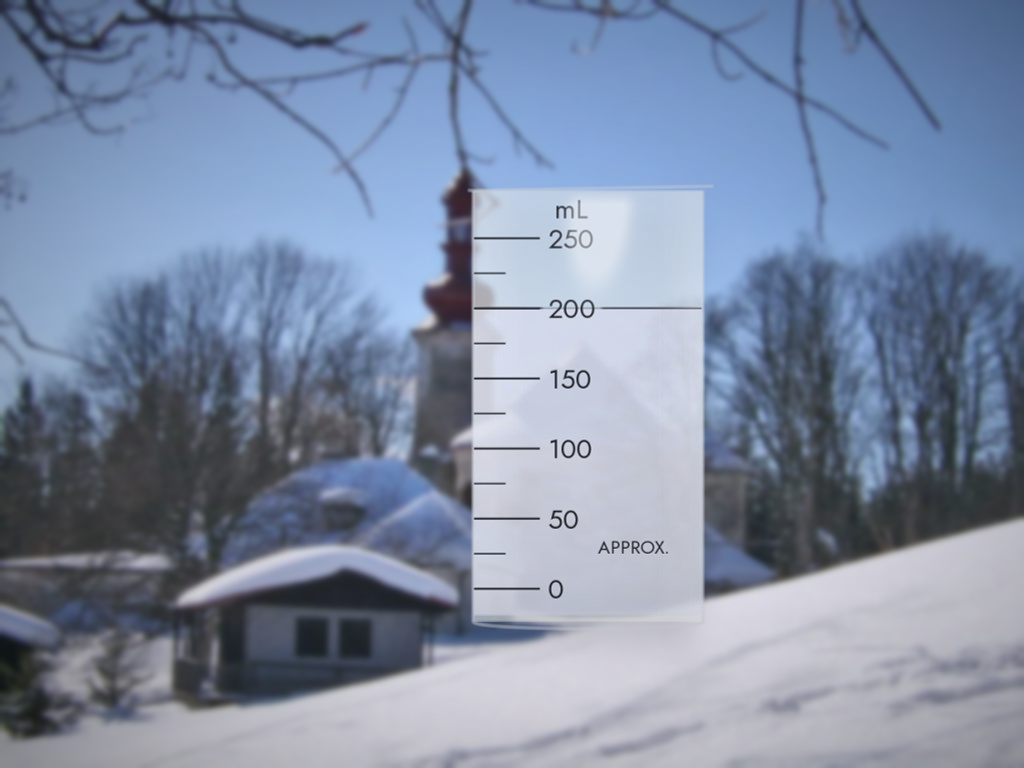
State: 200 mL
